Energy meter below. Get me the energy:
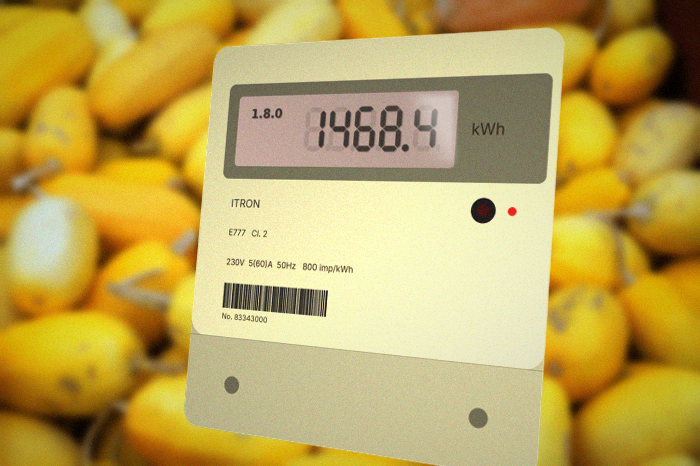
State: 1468.4 kWh
